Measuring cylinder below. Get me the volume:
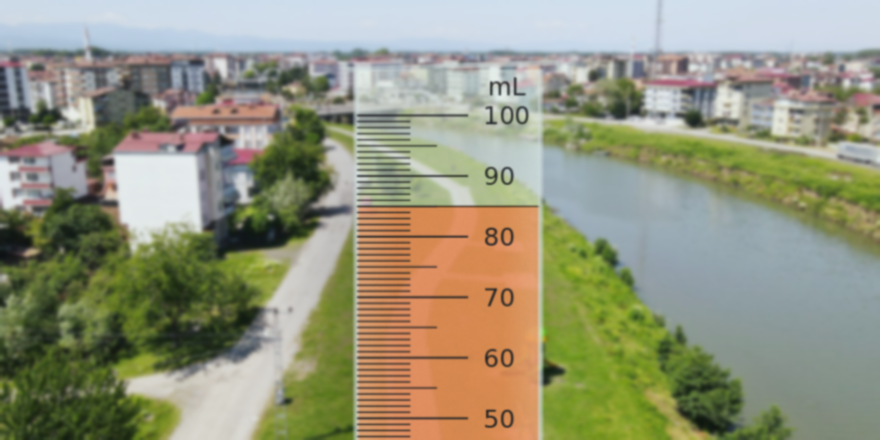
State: 85 mL
